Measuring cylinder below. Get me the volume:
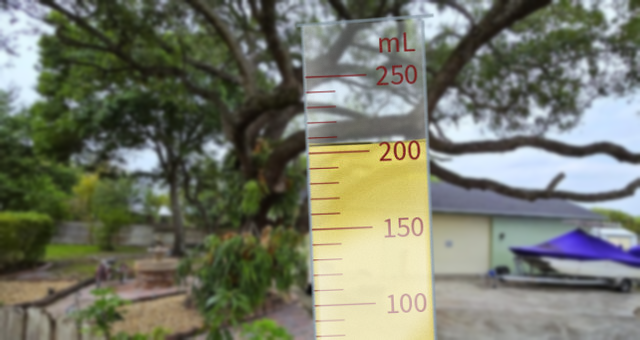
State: 205 mL
